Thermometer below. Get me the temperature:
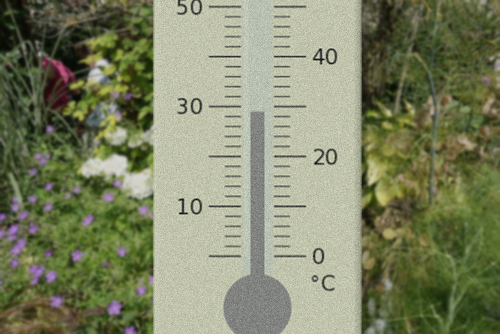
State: 29 °C
